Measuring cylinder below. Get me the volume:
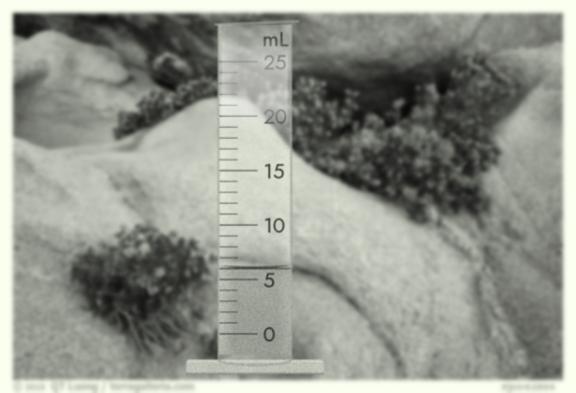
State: 6 mL
